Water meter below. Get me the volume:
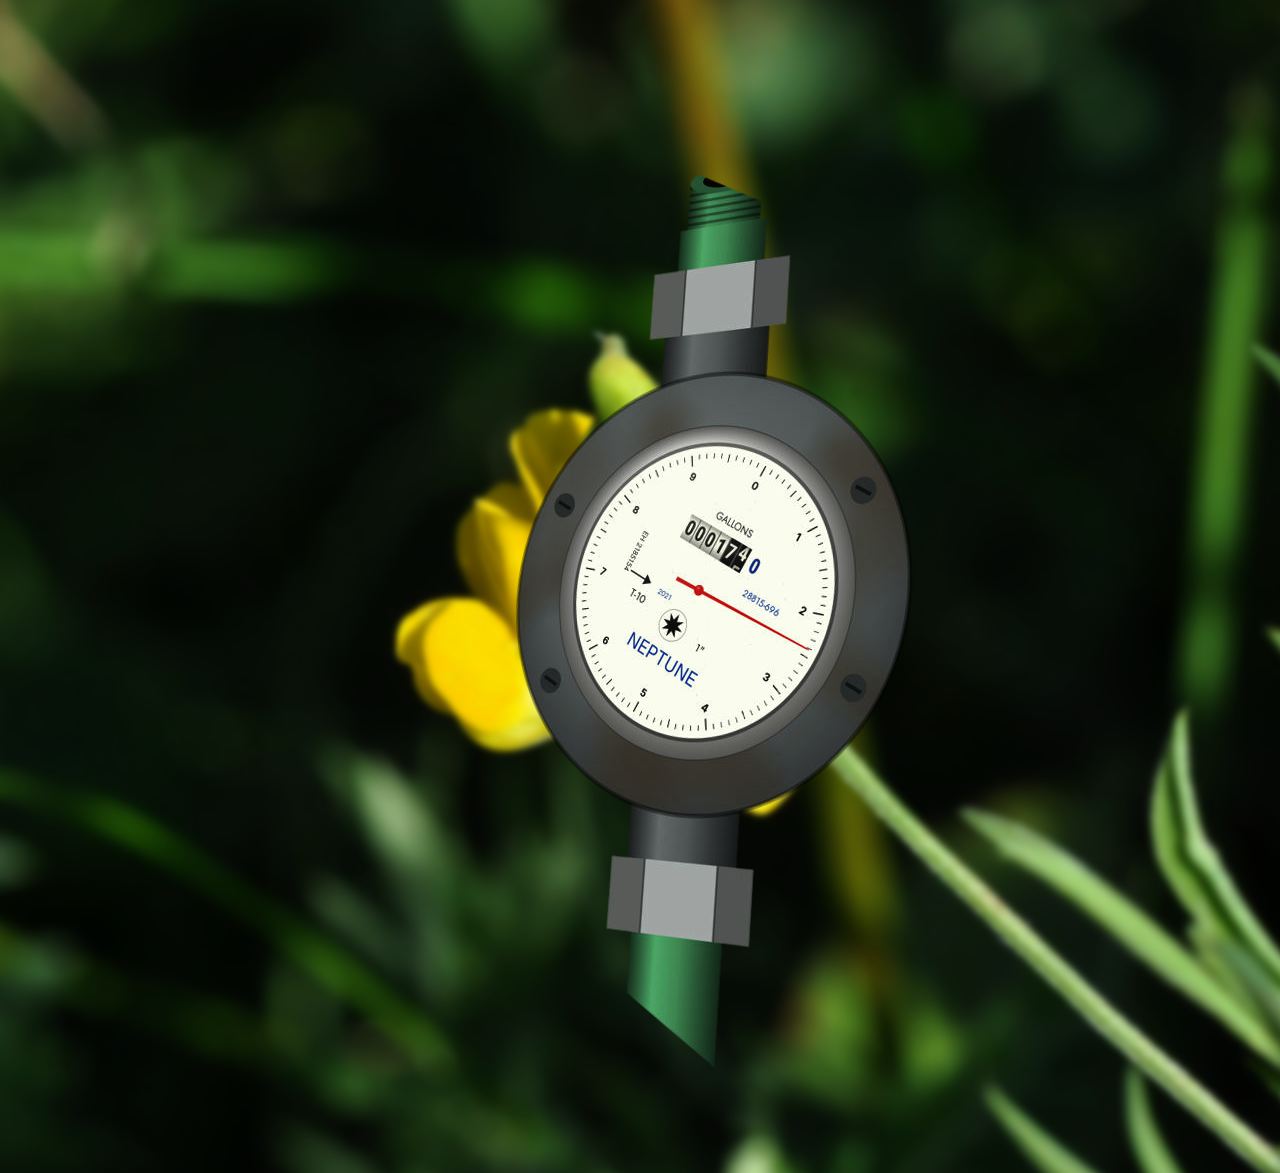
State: 1742.4 gal
